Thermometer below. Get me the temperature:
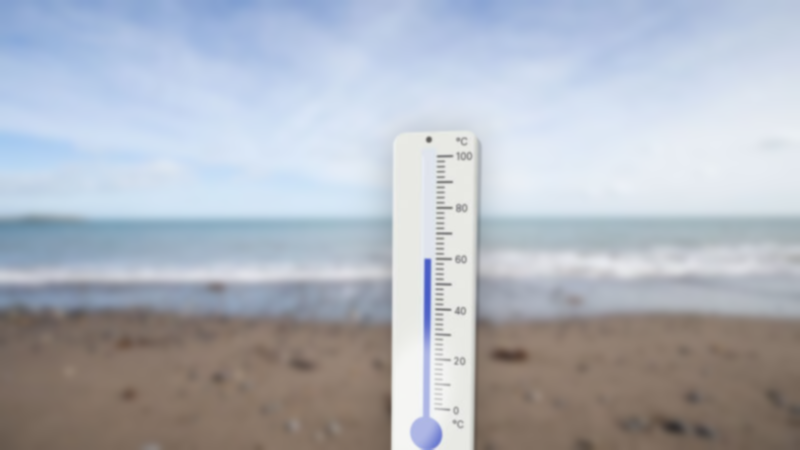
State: 60 °C
